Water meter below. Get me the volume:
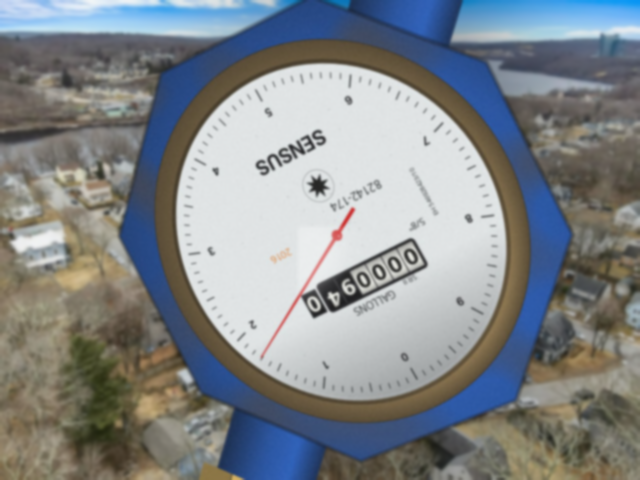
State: 941.7 gal
